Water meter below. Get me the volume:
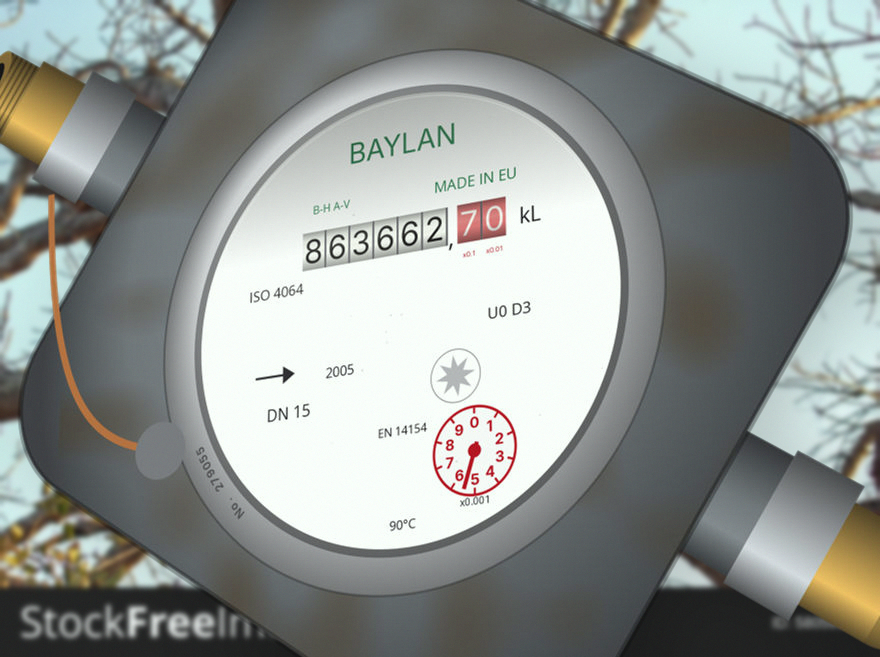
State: 863662.705 kL
